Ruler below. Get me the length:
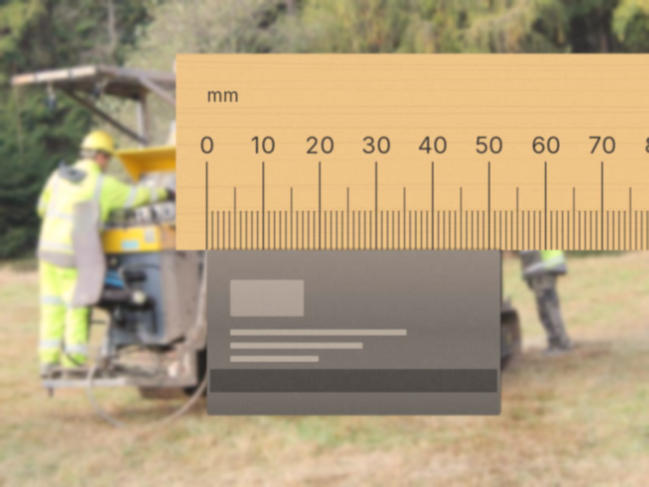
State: 52 mm
